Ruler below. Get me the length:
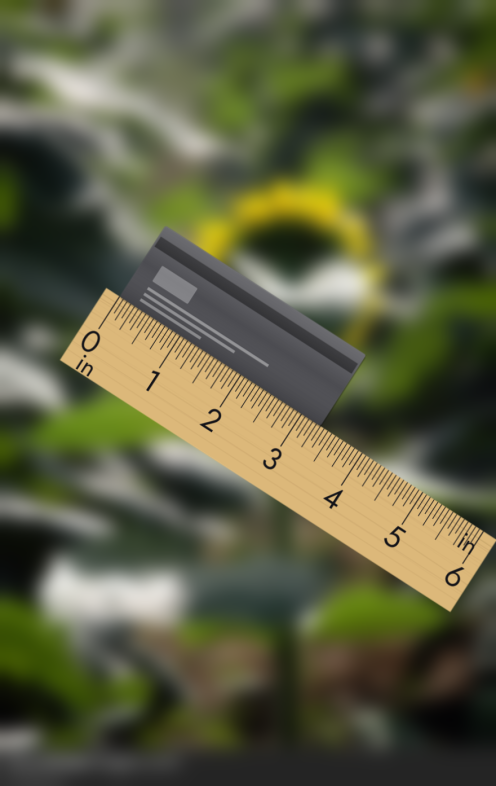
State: 3.3125 in
